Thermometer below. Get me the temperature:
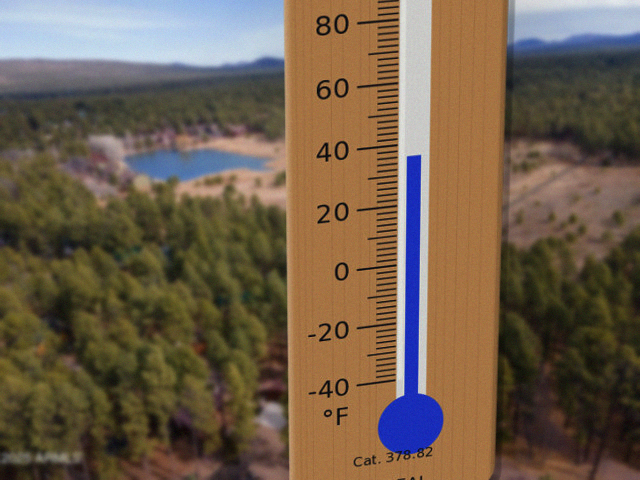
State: 36 °F
